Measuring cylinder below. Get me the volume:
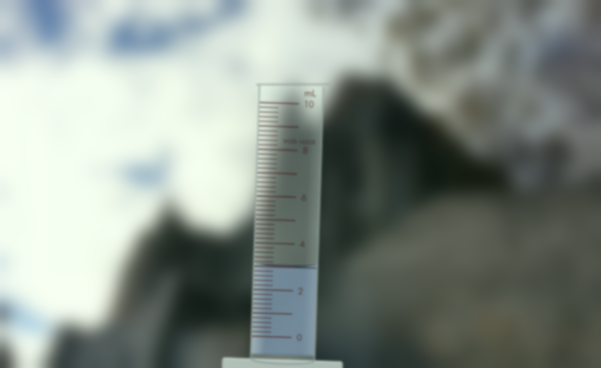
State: 3 mL
